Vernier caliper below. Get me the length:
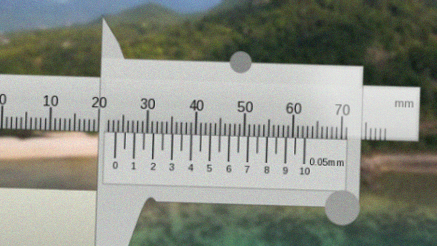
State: 23.5 mm
